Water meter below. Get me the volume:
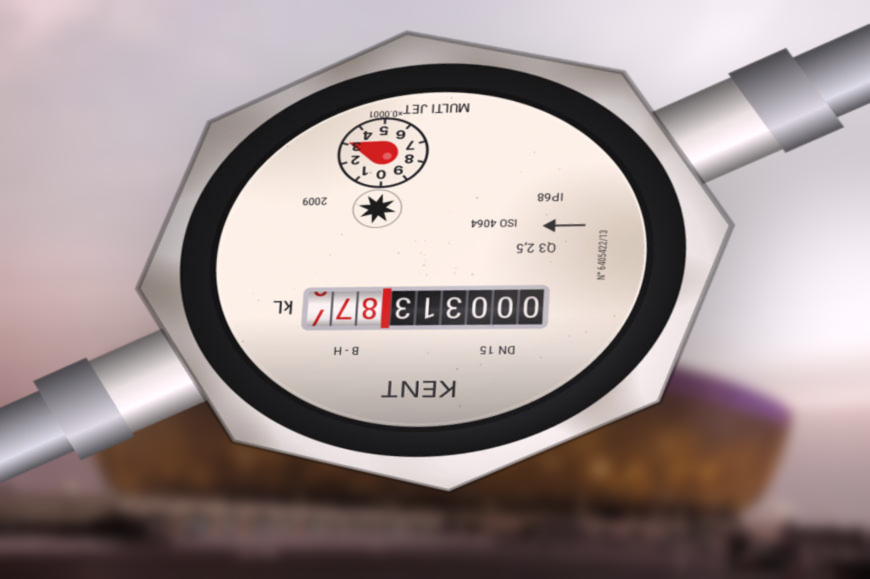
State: 313.8773 kL
